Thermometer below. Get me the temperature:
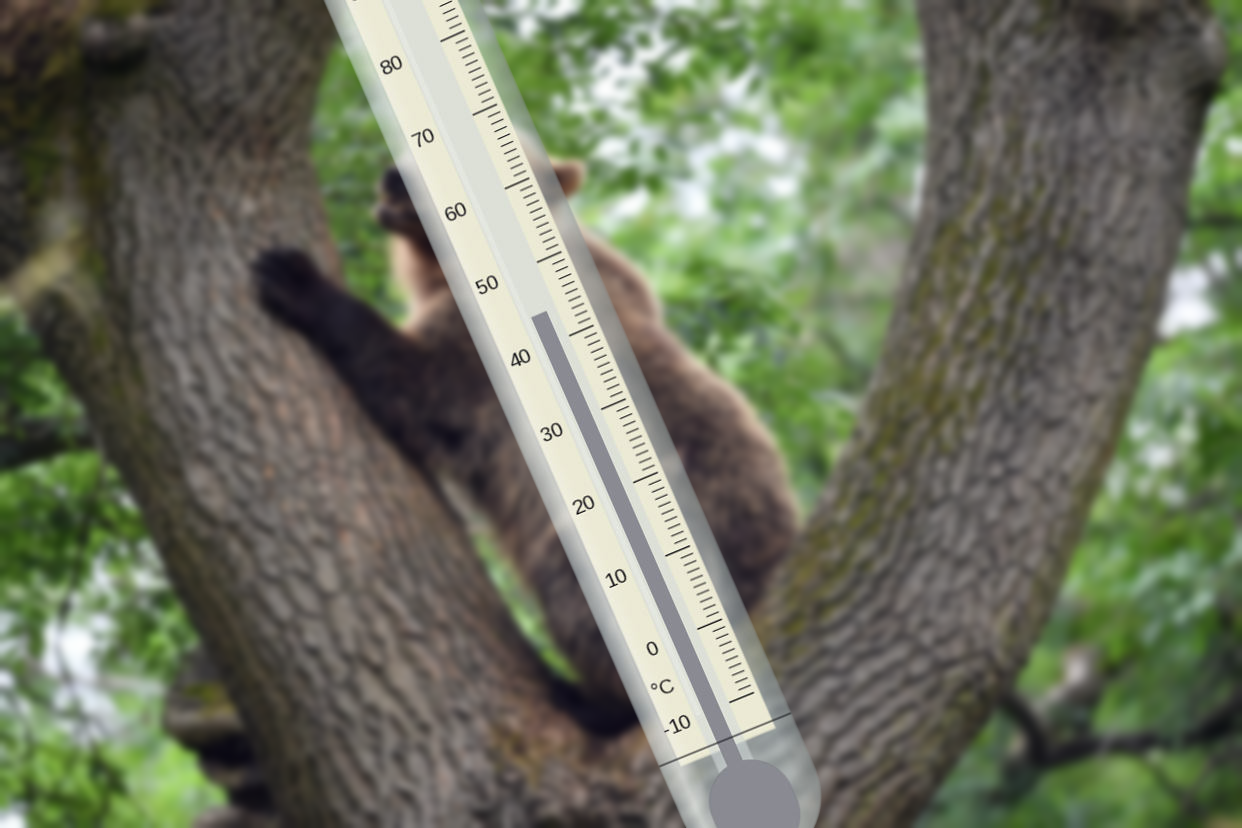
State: 44 °C
